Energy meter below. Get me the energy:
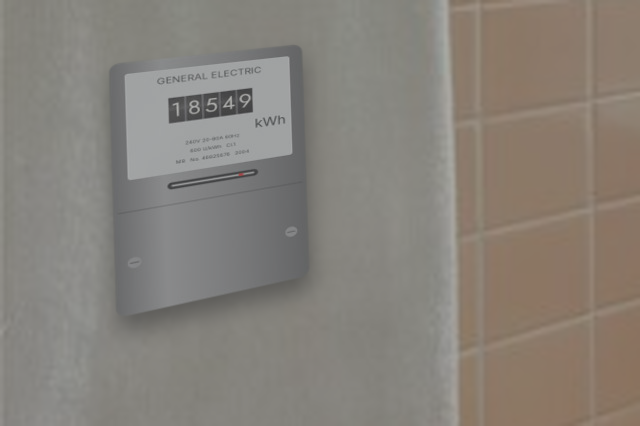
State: 18549 kWh
